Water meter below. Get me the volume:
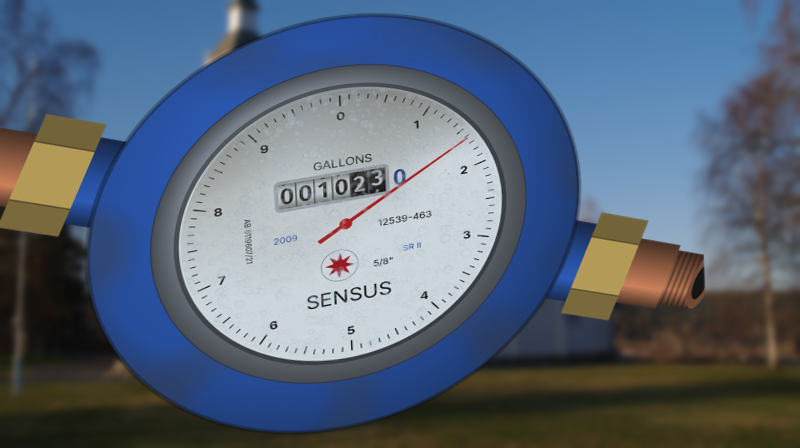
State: 10231.6 gal
